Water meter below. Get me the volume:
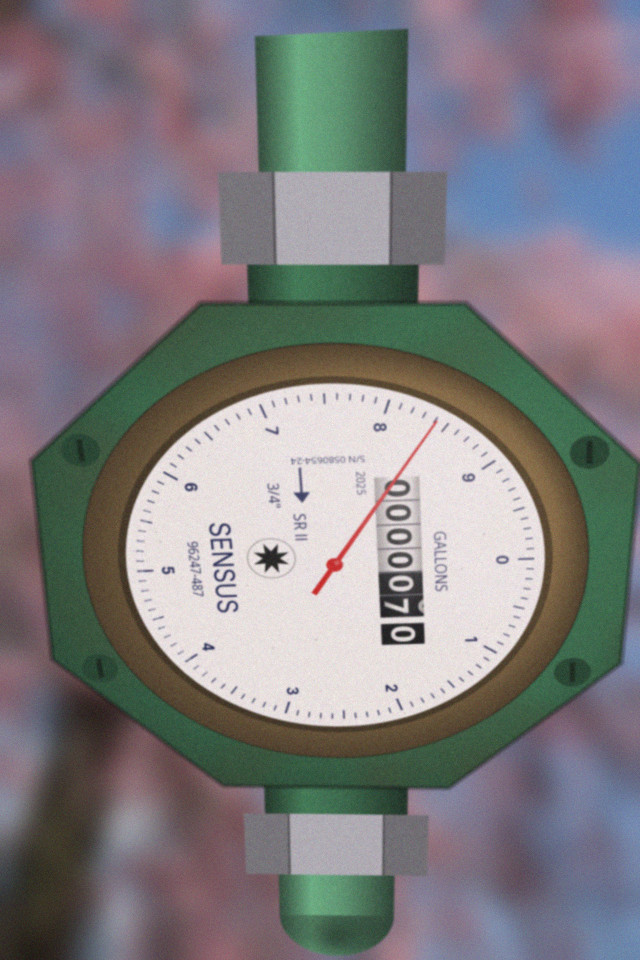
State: 68.4 gal
